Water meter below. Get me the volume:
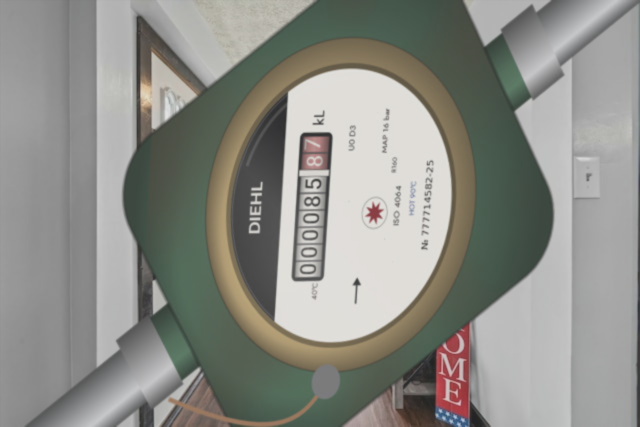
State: 85.87 kL
